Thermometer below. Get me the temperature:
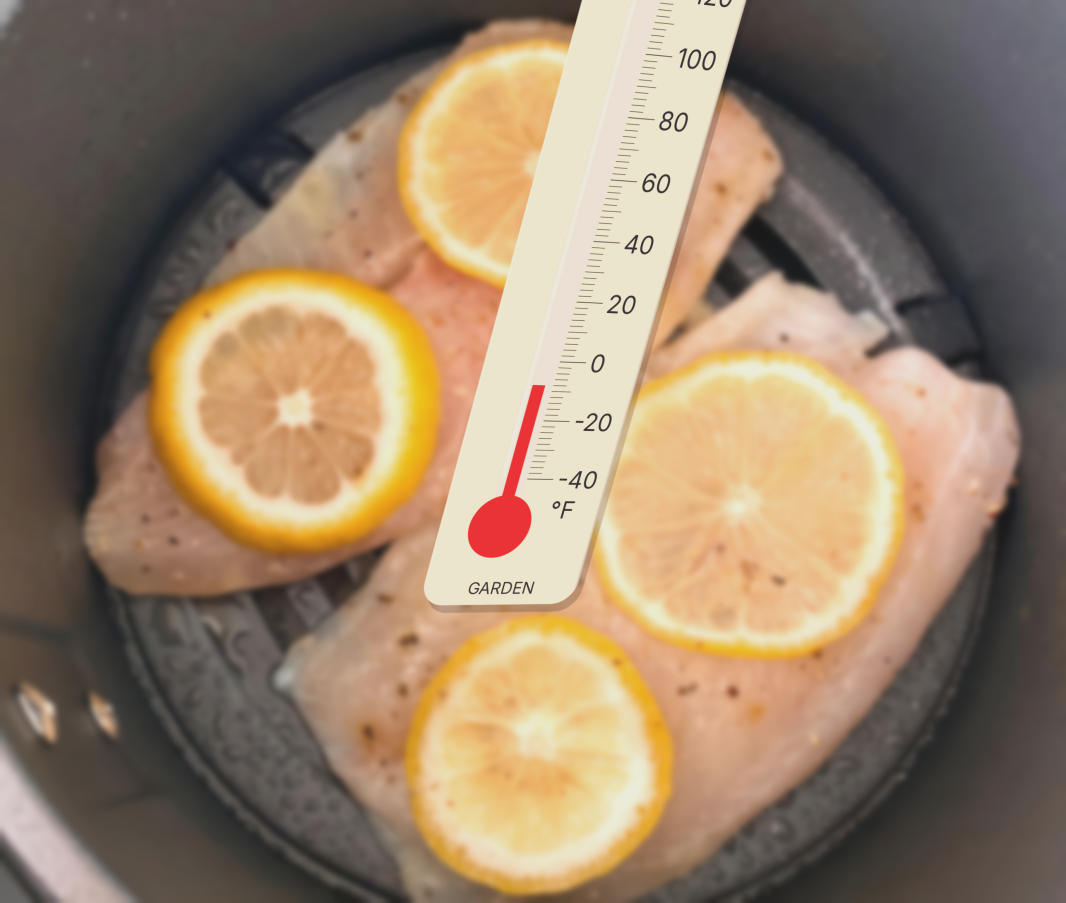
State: -8 °F
